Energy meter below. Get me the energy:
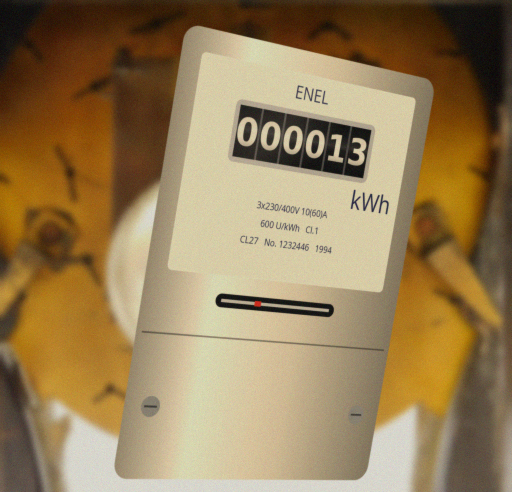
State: 13 kWh
